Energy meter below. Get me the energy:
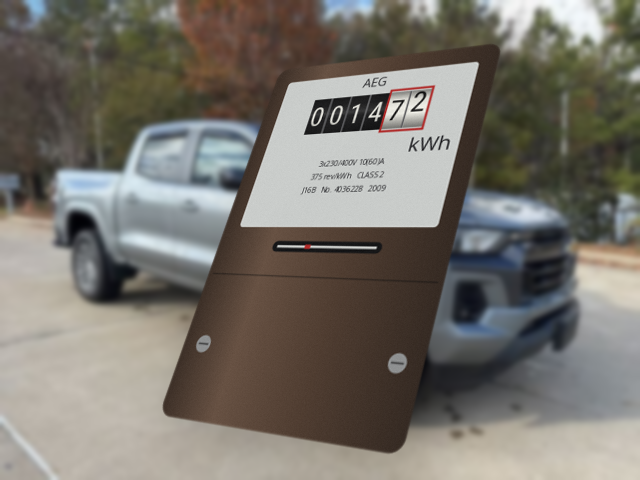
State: 14.72 kWh
